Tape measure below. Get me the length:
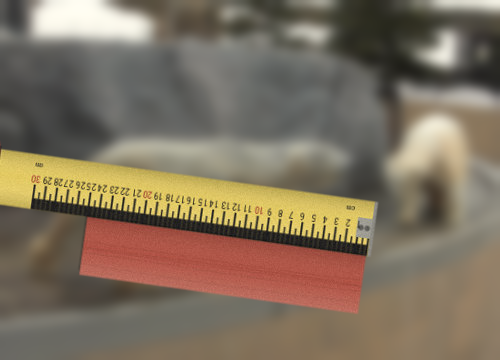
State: 25 cm
